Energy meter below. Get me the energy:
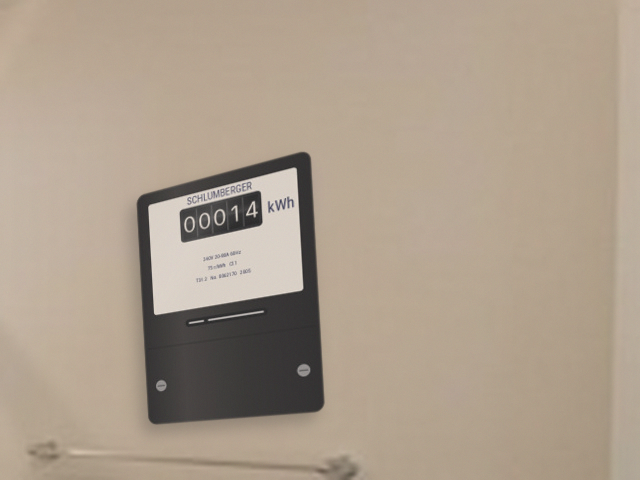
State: 14 kWh
